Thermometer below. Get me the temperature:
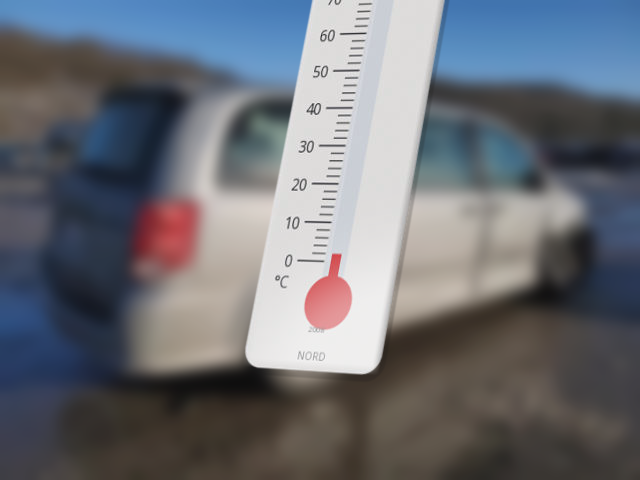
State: 2 °C
